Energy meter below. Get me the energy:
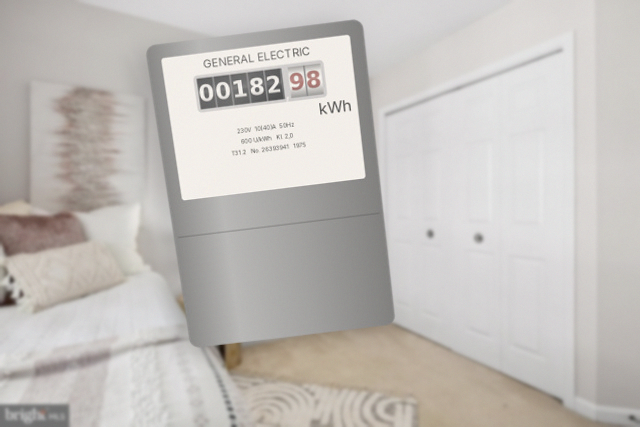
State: 182.98 kWh
